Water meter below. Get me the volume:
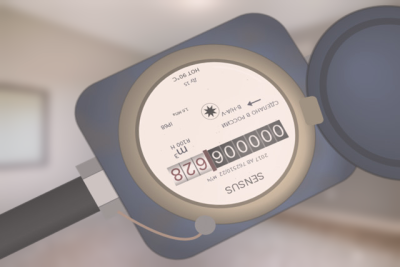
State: 6.628 m³
